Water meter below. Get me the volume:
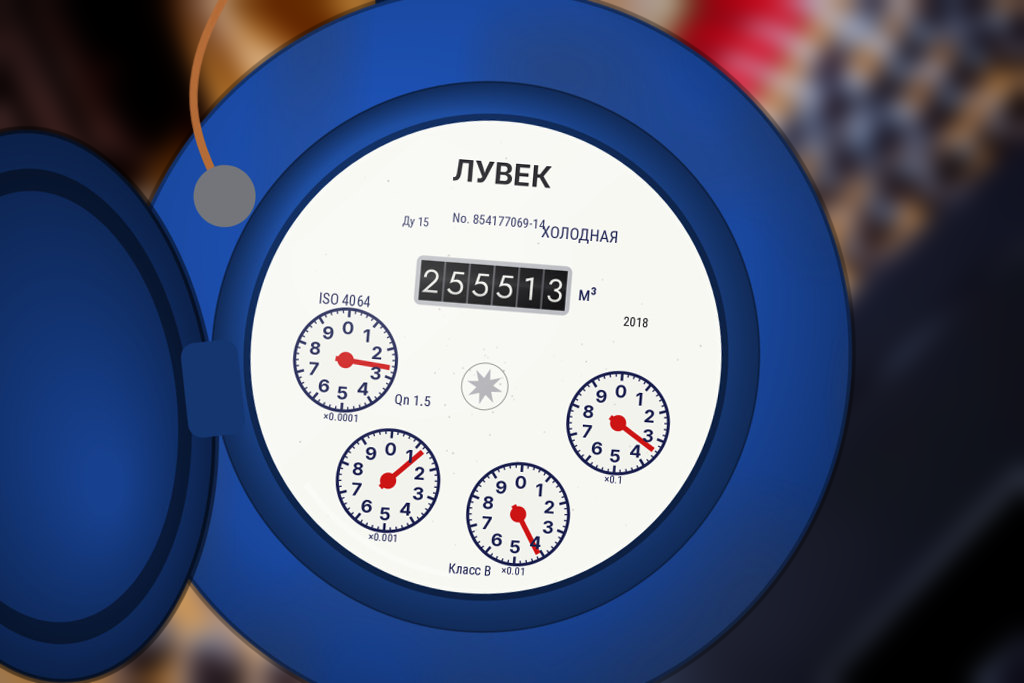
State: 255513.3412 m³
